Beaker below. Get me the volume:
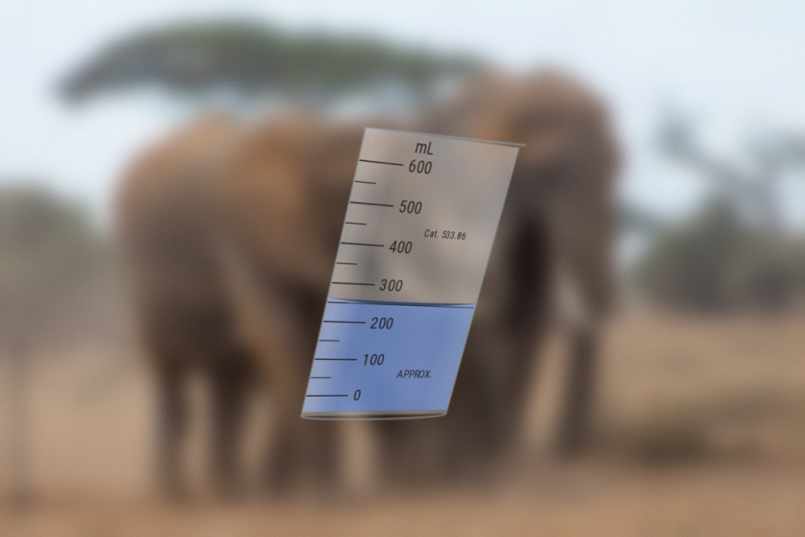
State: 250 mL
